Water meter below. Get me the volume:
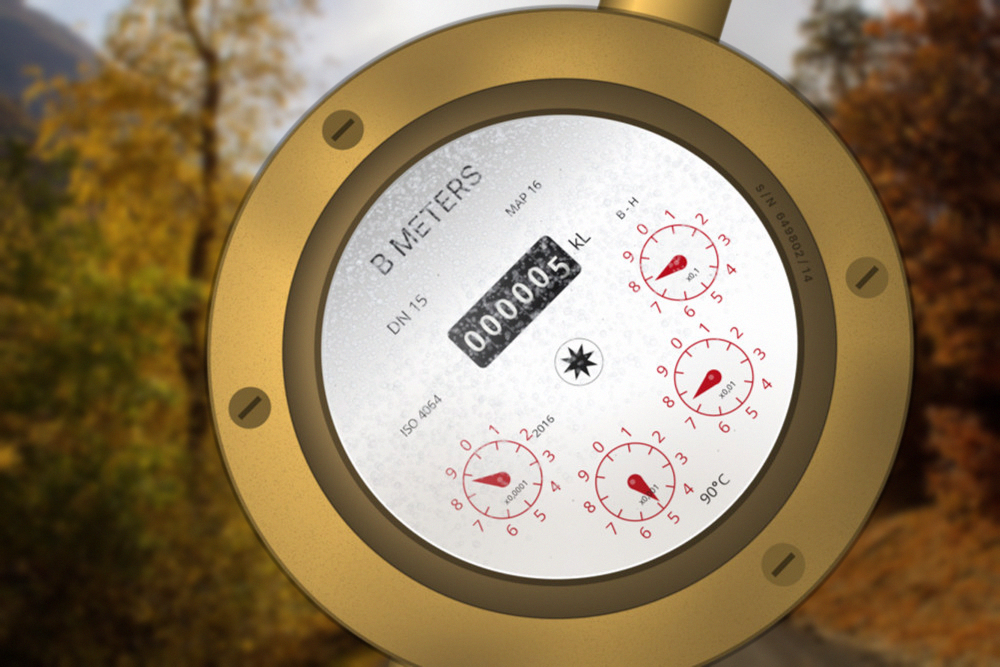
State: 4.7748 kL
